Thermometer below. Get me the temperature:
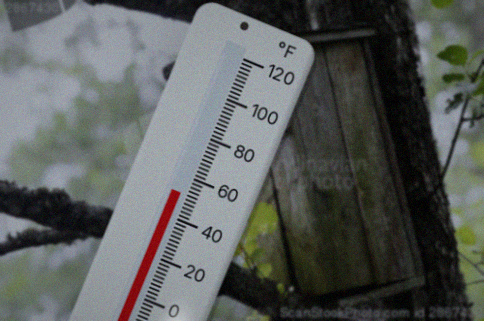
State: 52 °F
